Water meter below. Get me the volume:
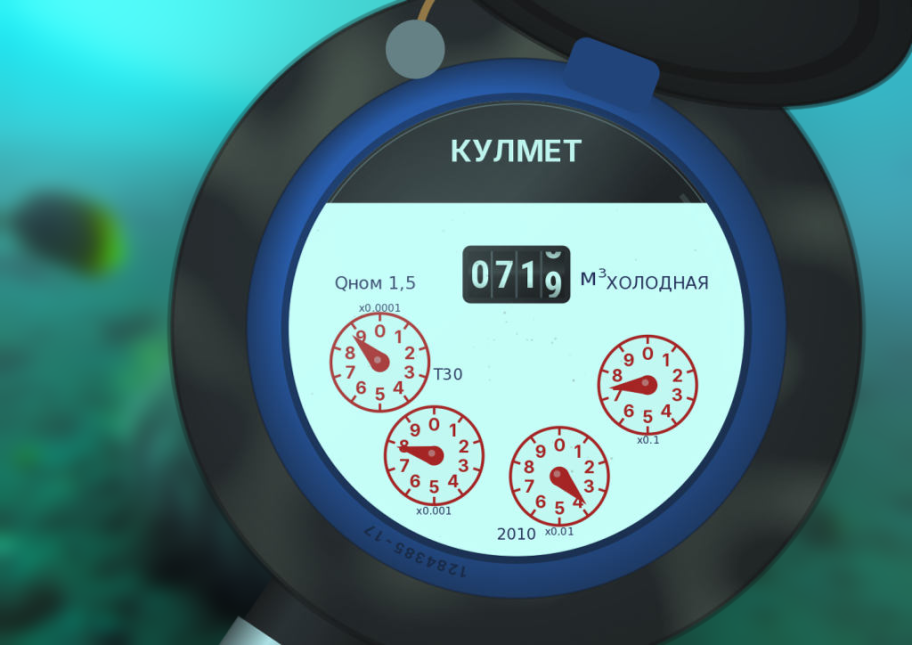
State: 718.7378 m³
